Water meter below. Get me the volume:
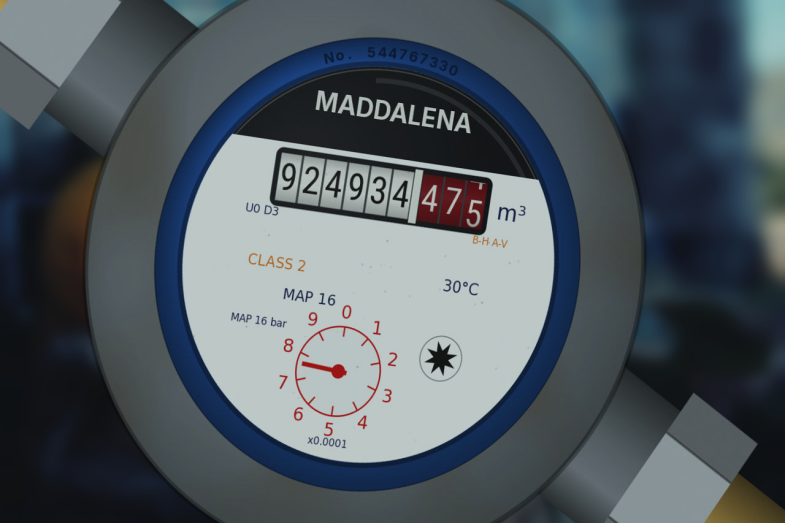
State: 924934.4747 m³
